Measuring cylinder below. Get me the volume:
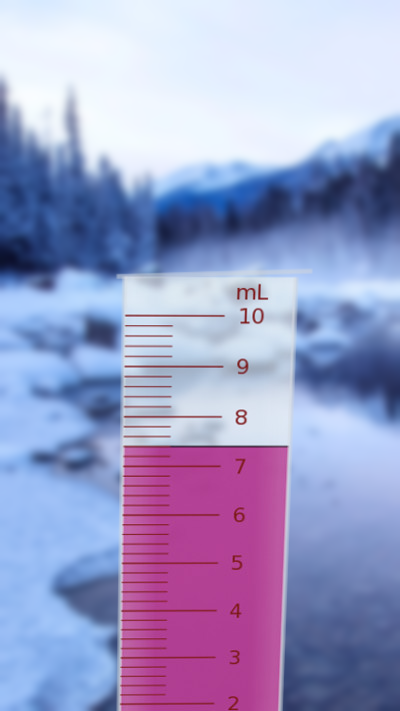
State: 7.4 mL
